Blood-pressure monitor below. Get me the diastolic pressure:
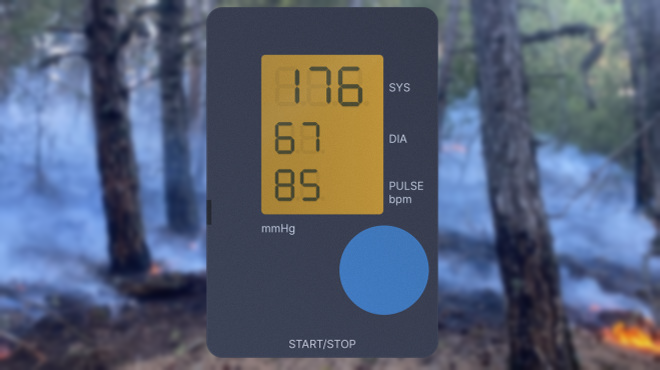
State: 67 mmHg
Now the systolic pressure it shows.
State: 176 mmHg
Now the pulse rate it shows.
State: 85 bpm
